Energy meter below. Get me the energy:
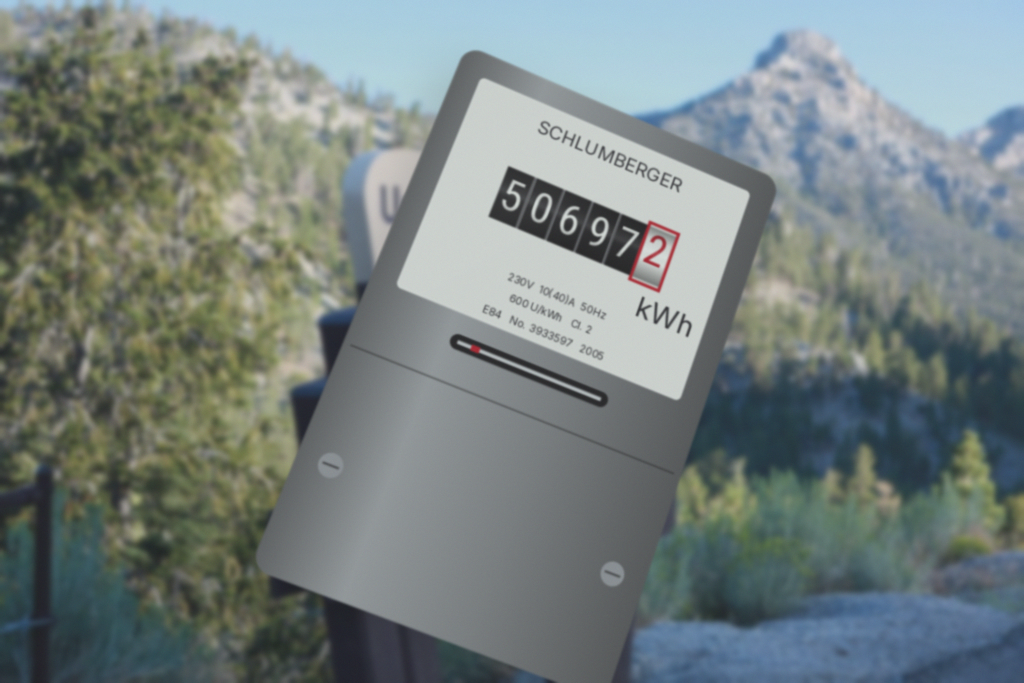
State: 50697.2 kWh
